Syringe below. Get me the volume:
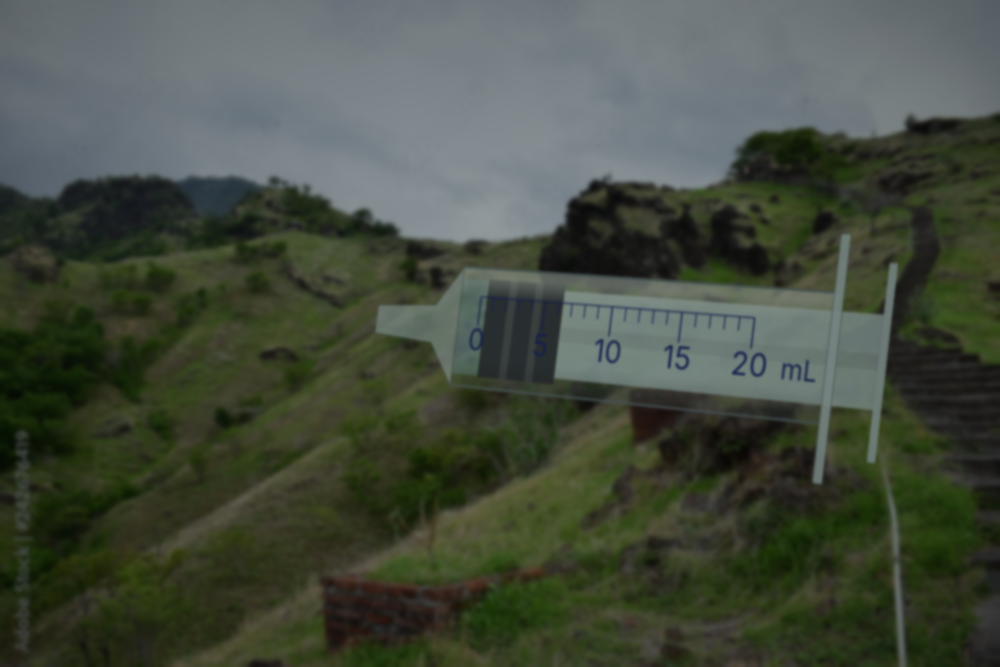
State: 0.5 mL
